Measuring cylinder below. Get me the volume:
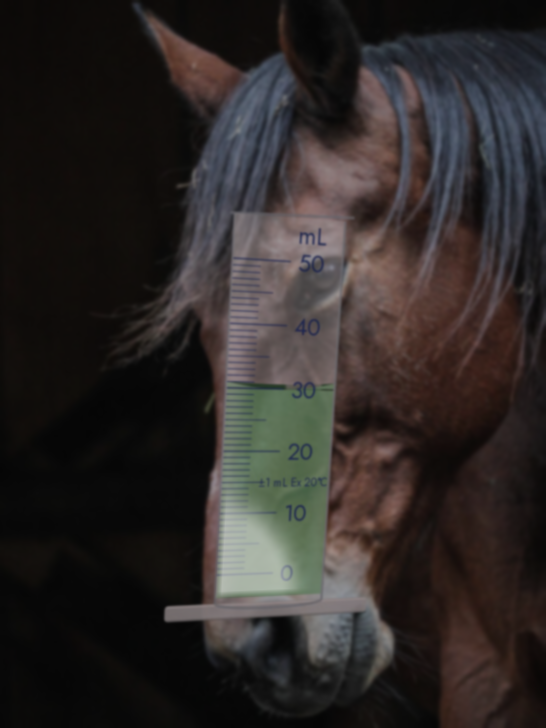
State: 30 mL
